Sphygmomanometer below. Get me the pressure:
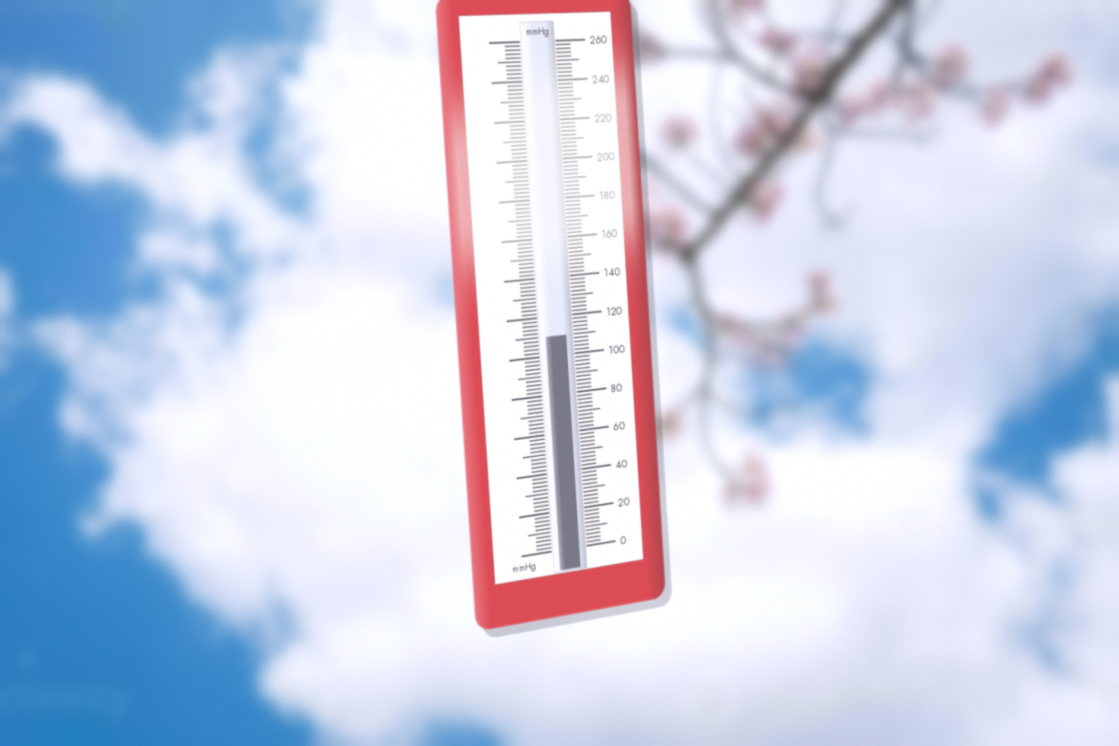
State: 110 mmHg
